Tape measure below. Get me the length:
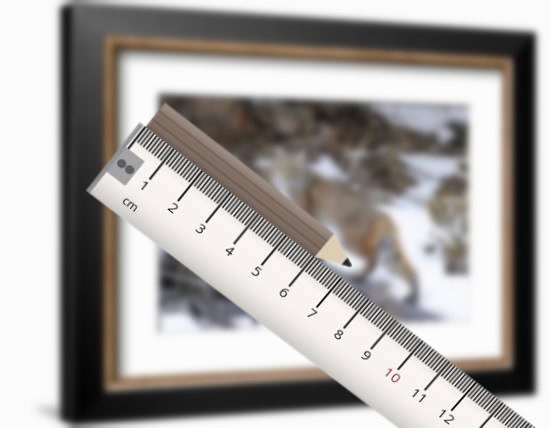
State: 7 cm
